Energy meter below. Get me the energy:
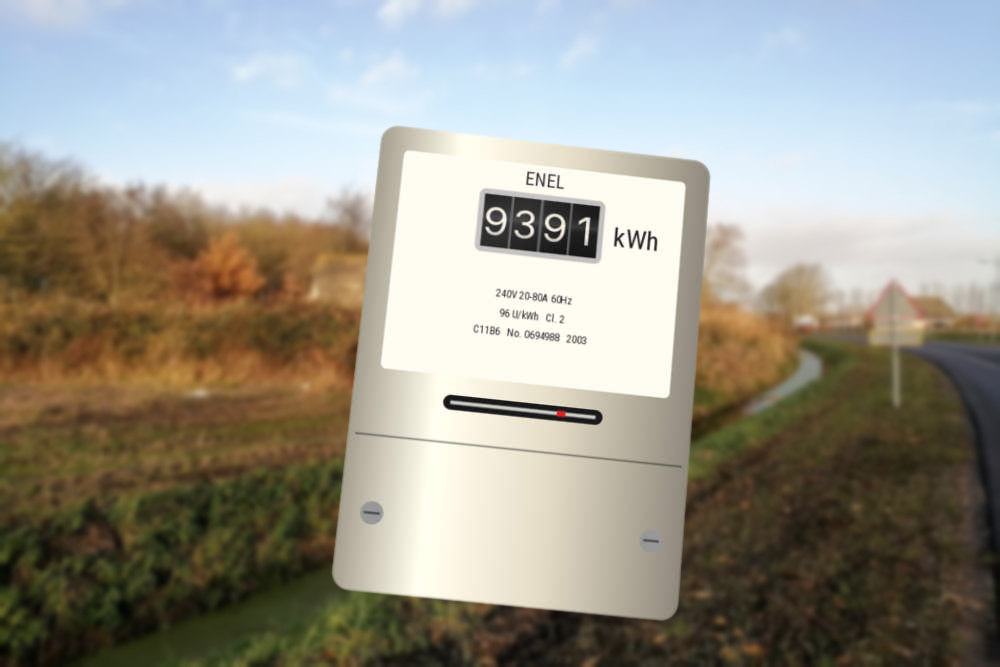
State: 9391 kWh
